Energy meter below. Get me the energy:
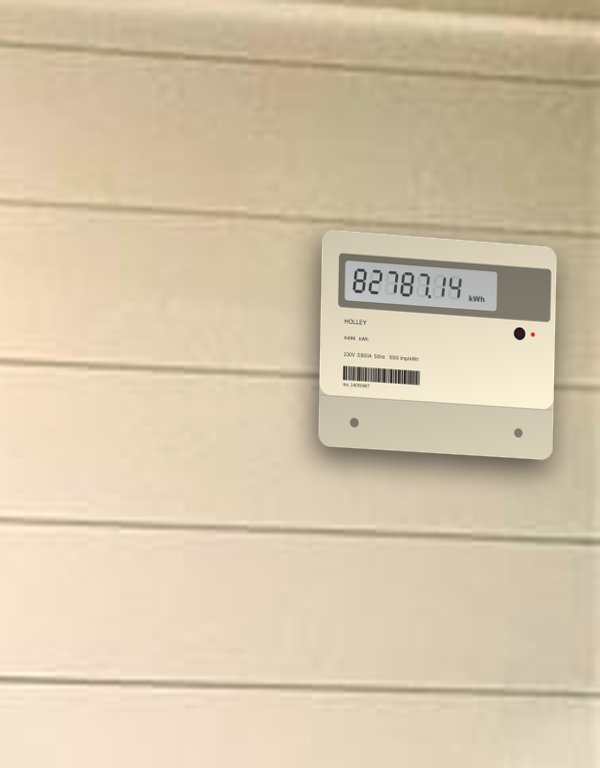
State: 82787.14 kWh
